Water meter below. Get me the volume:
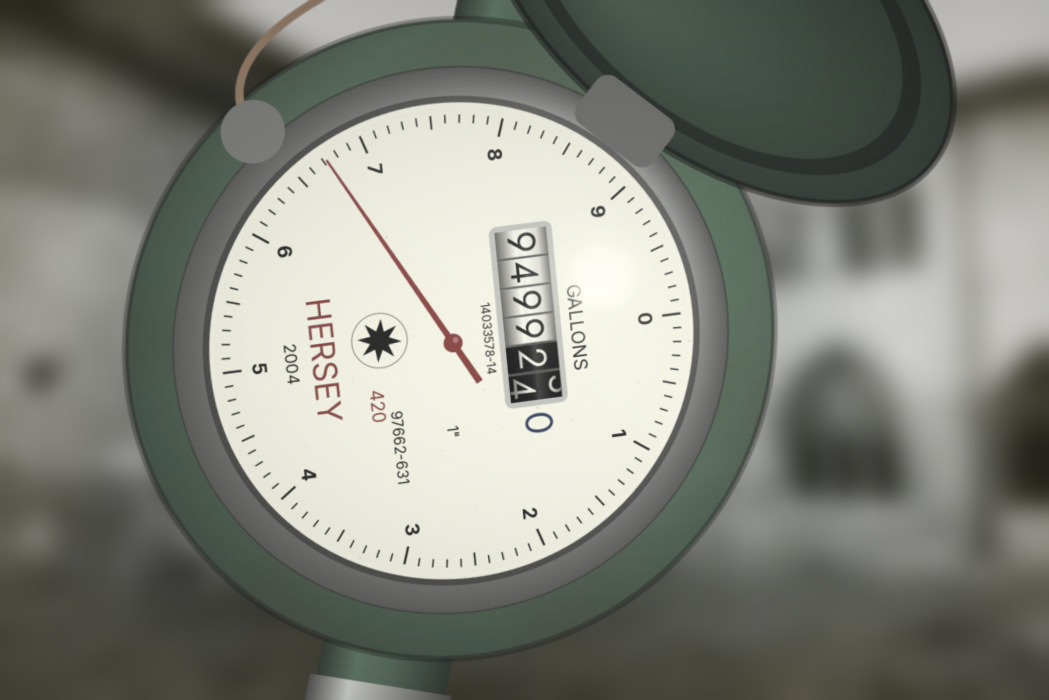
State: 9499236.7 gal
